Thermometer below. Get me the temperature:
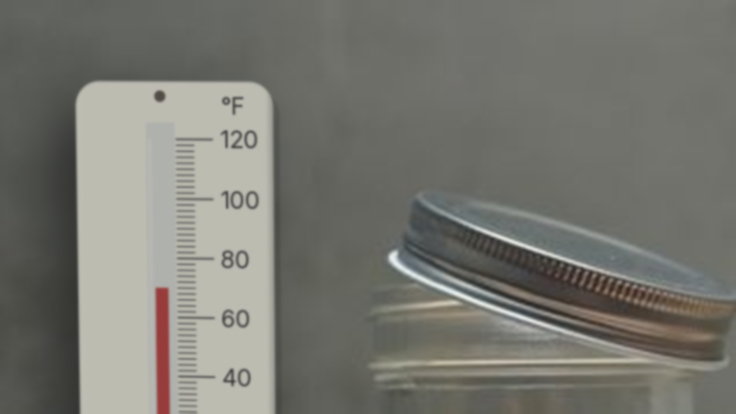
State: 70 °F
